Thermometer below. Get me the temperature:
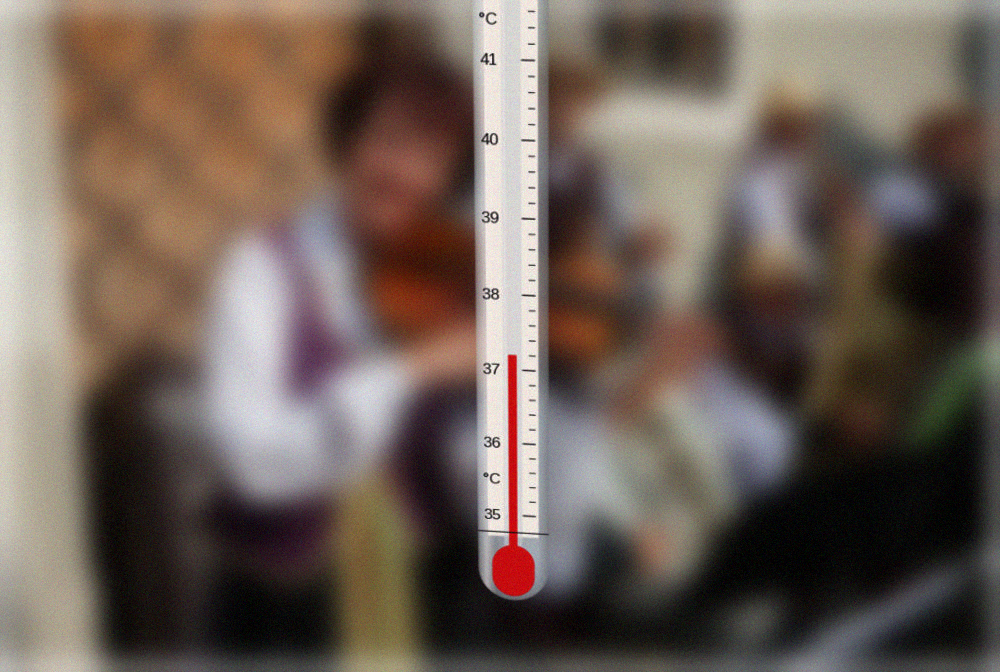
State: 37.2 °C
